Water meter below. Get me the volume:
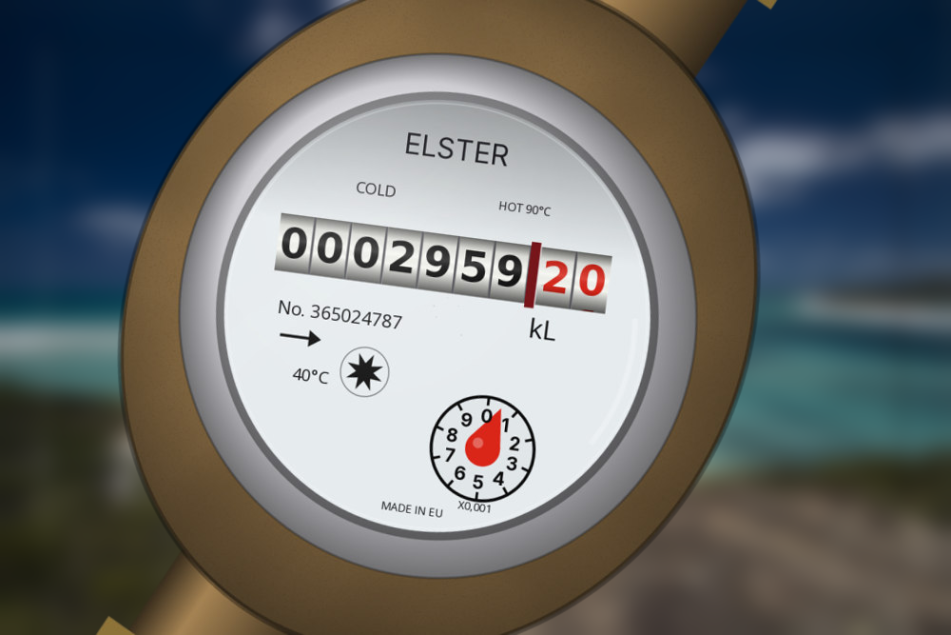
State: 2959.200 kL
